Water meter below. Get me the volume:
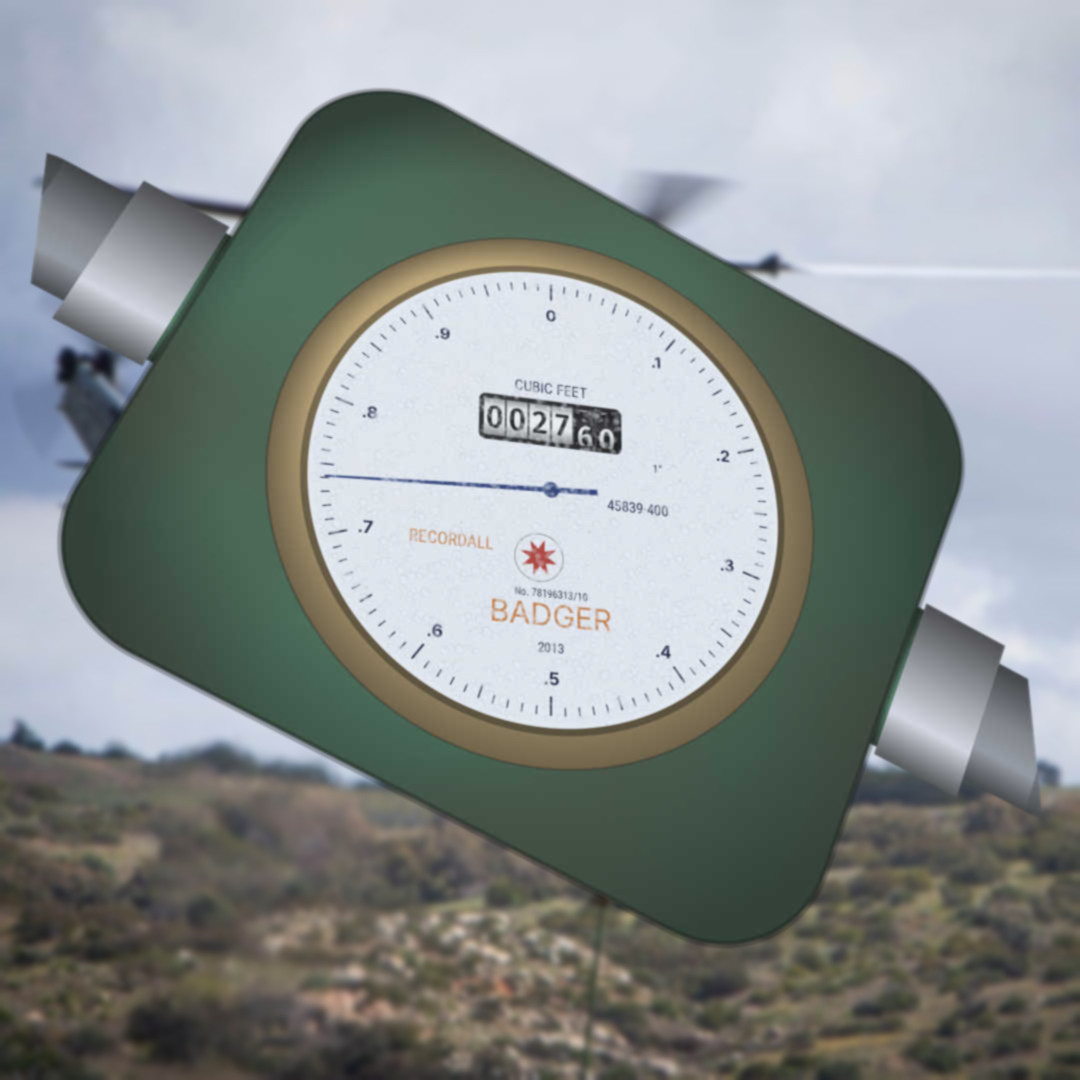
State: 2759.74 ft³
